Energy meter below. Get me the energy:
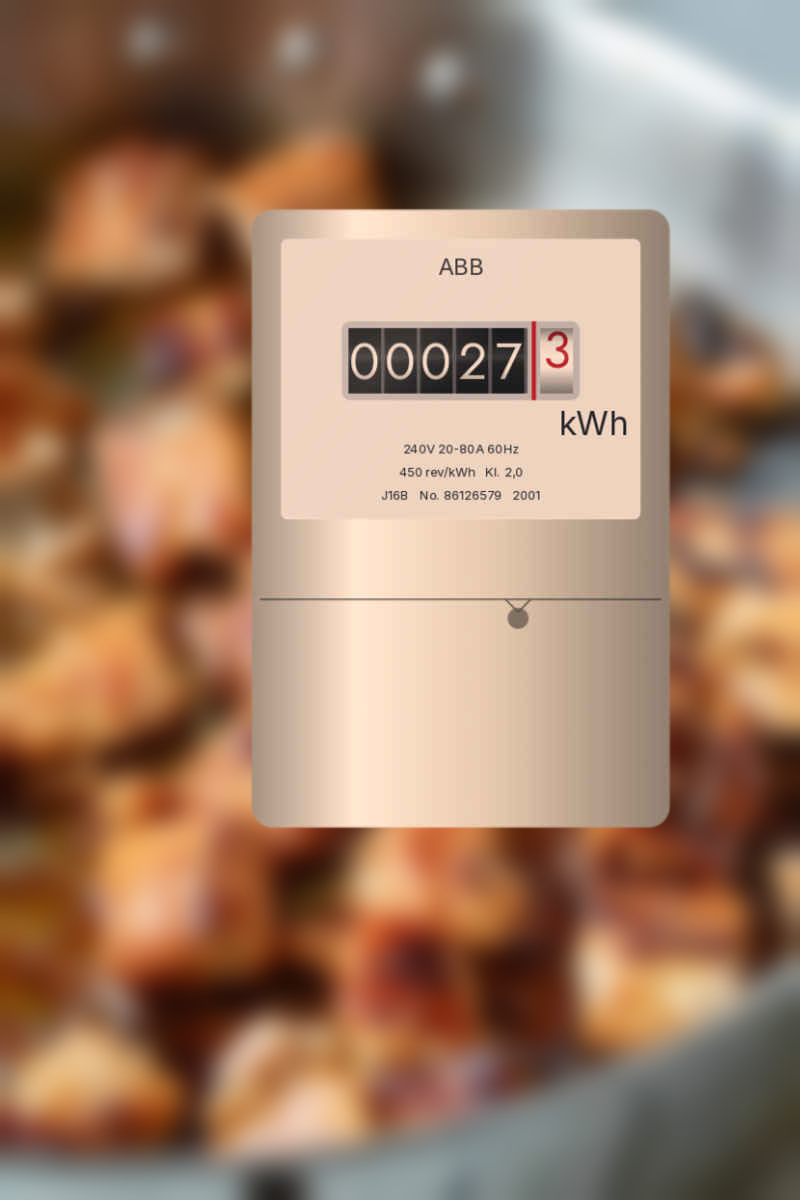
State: 27.3 kWh
